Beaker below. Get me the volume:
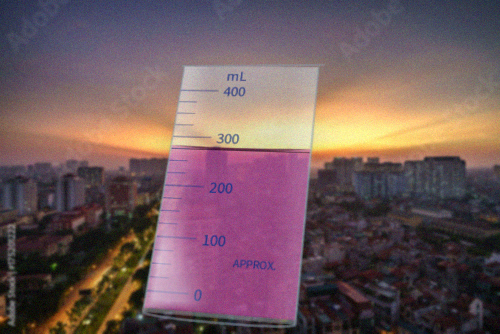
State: 275 mL
